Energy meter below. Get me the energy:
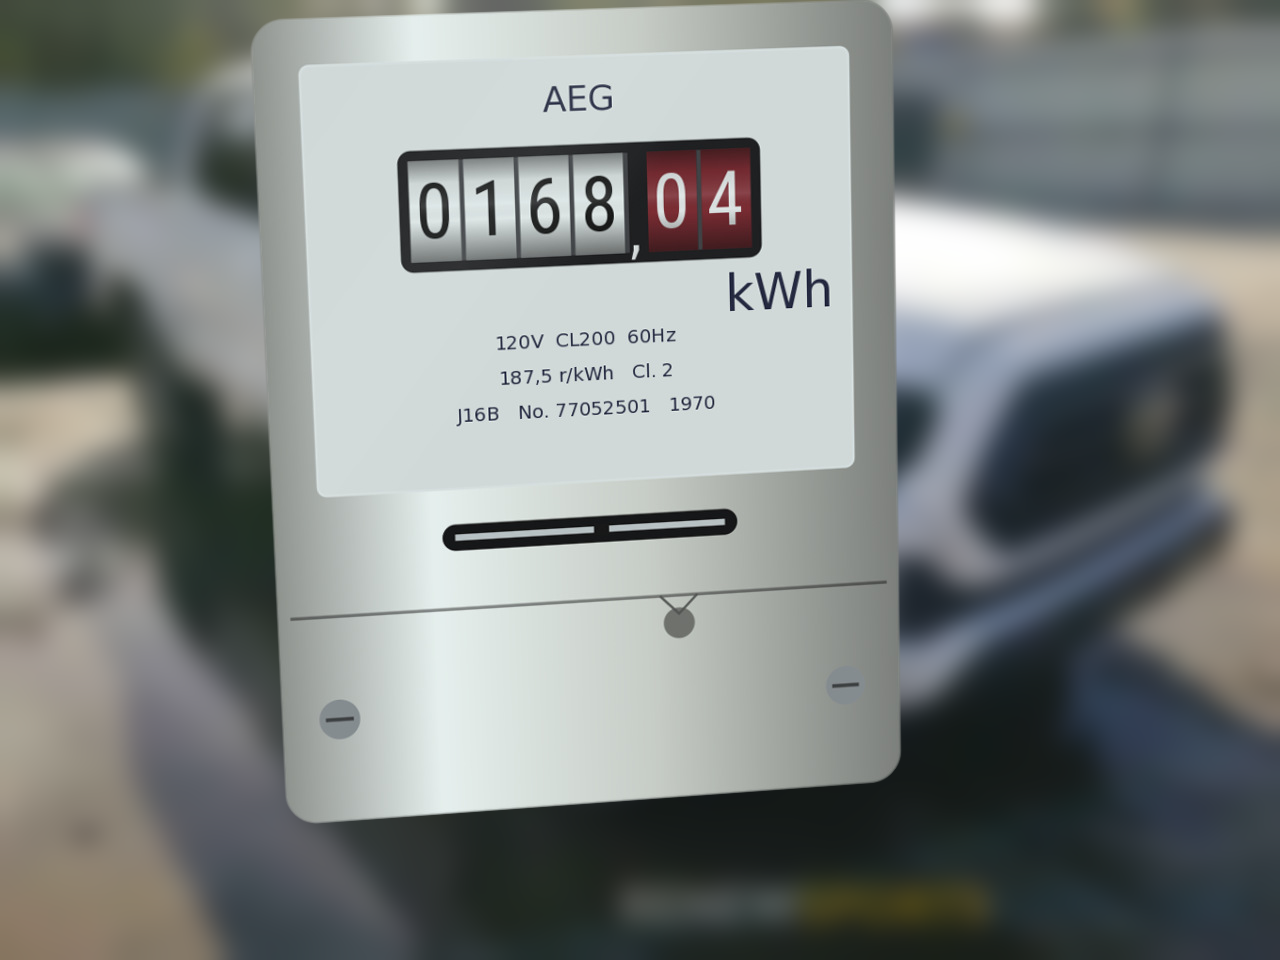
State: 168.04 kWh
